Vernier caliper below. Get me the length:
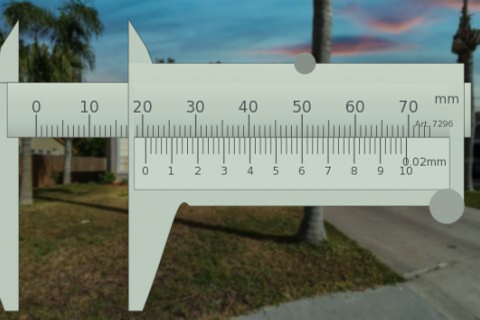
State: 20.6 mm
